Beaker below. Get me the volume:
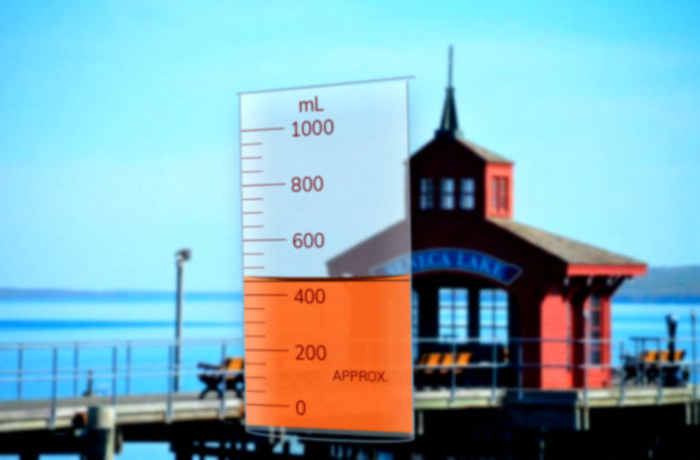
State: 450 mL
